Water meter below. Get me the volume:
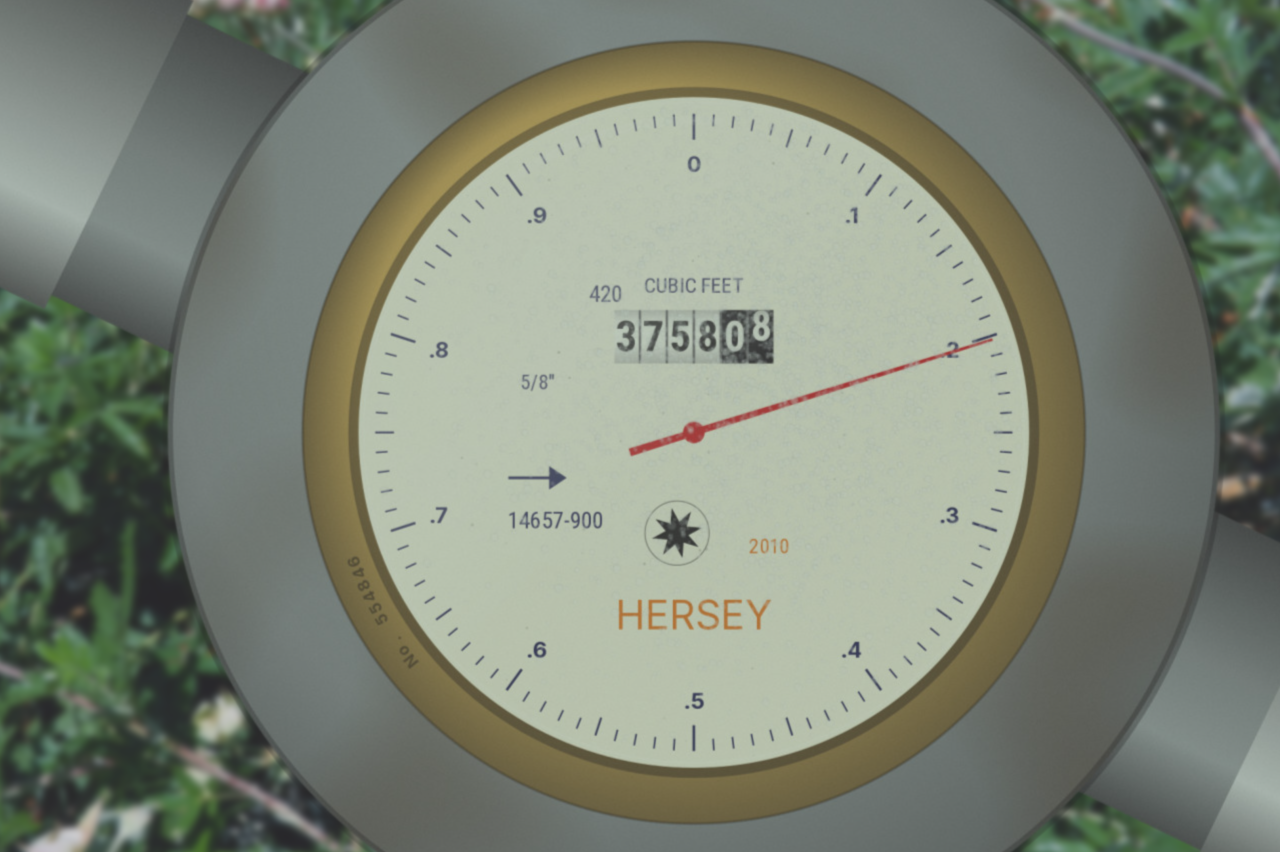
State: 375808.20 ft³
